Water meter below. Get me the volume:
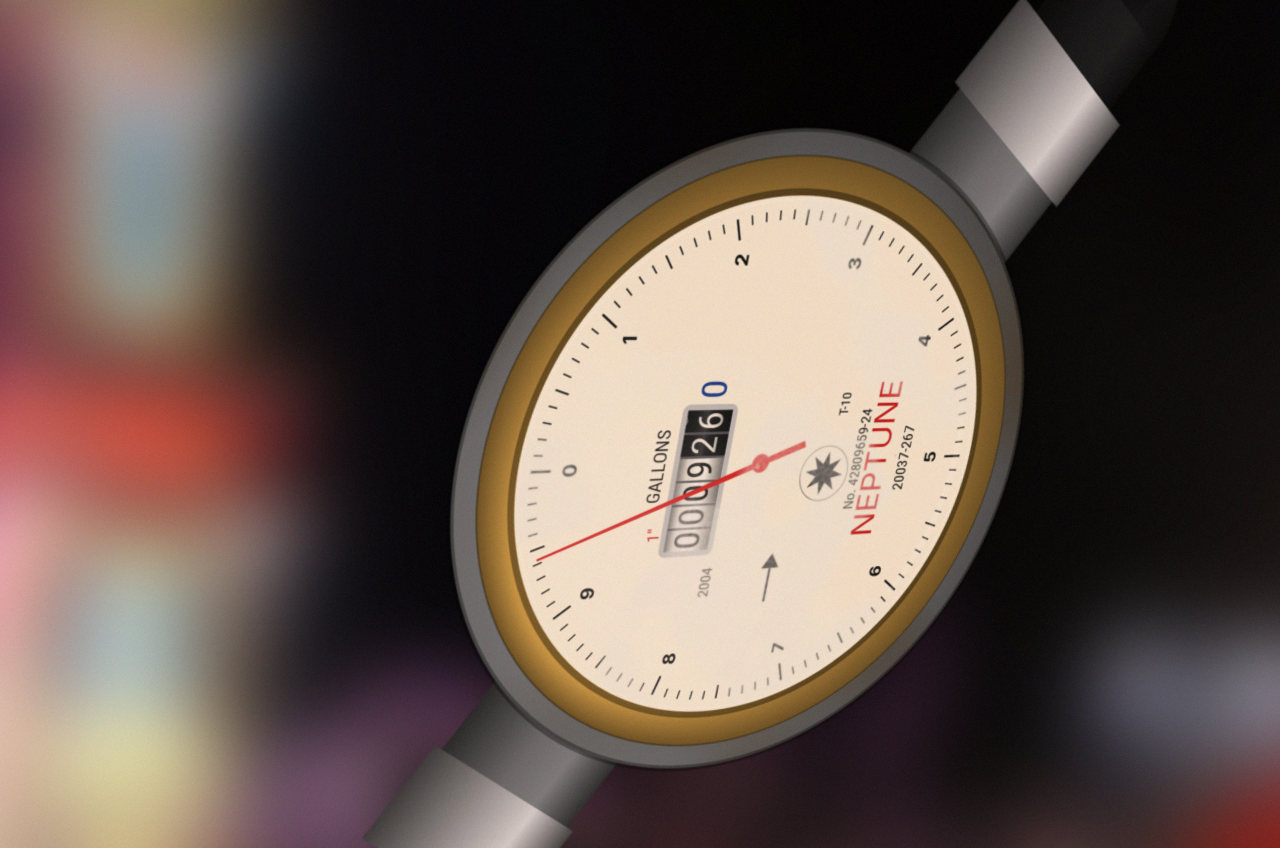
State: 9259.4 gal
